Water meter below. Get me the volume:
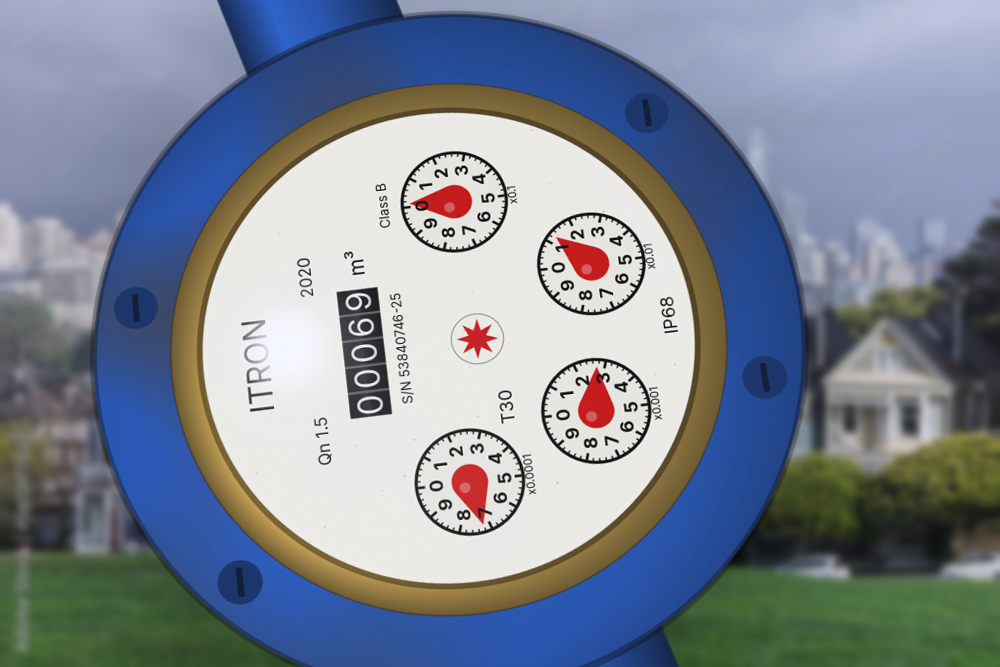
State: 69.0127 m³
